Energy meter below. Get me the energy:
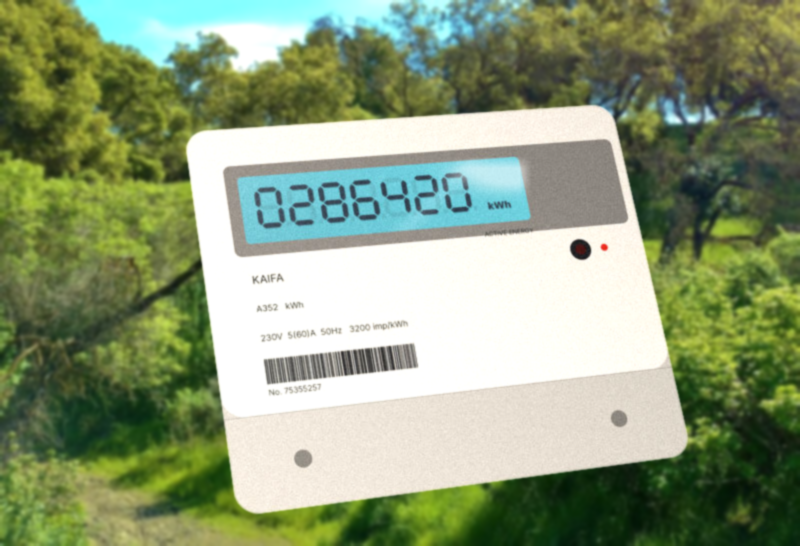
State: 286420 kWh
